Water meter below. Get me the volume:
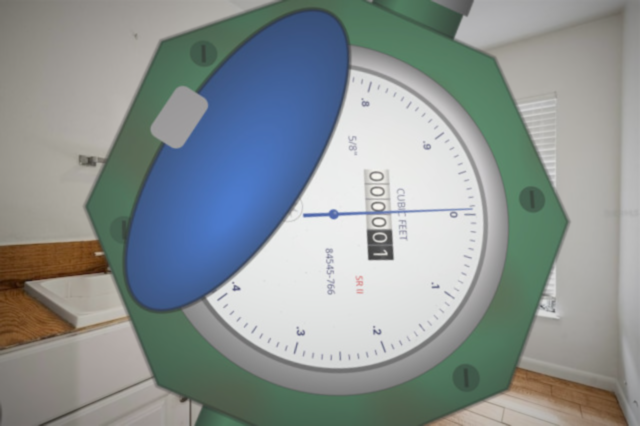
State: 0.99 ft³
